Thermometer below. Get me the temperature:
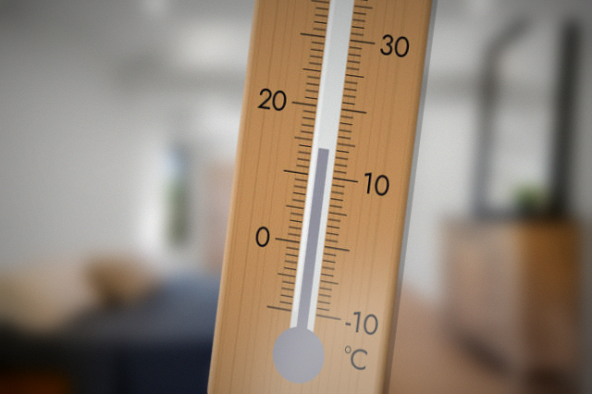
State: 14 °C
